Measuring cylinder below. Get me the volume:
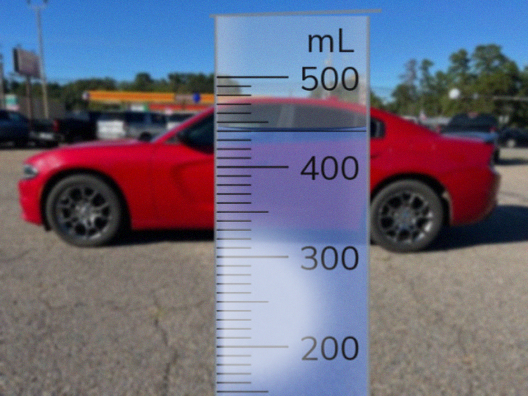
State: 440 mL
